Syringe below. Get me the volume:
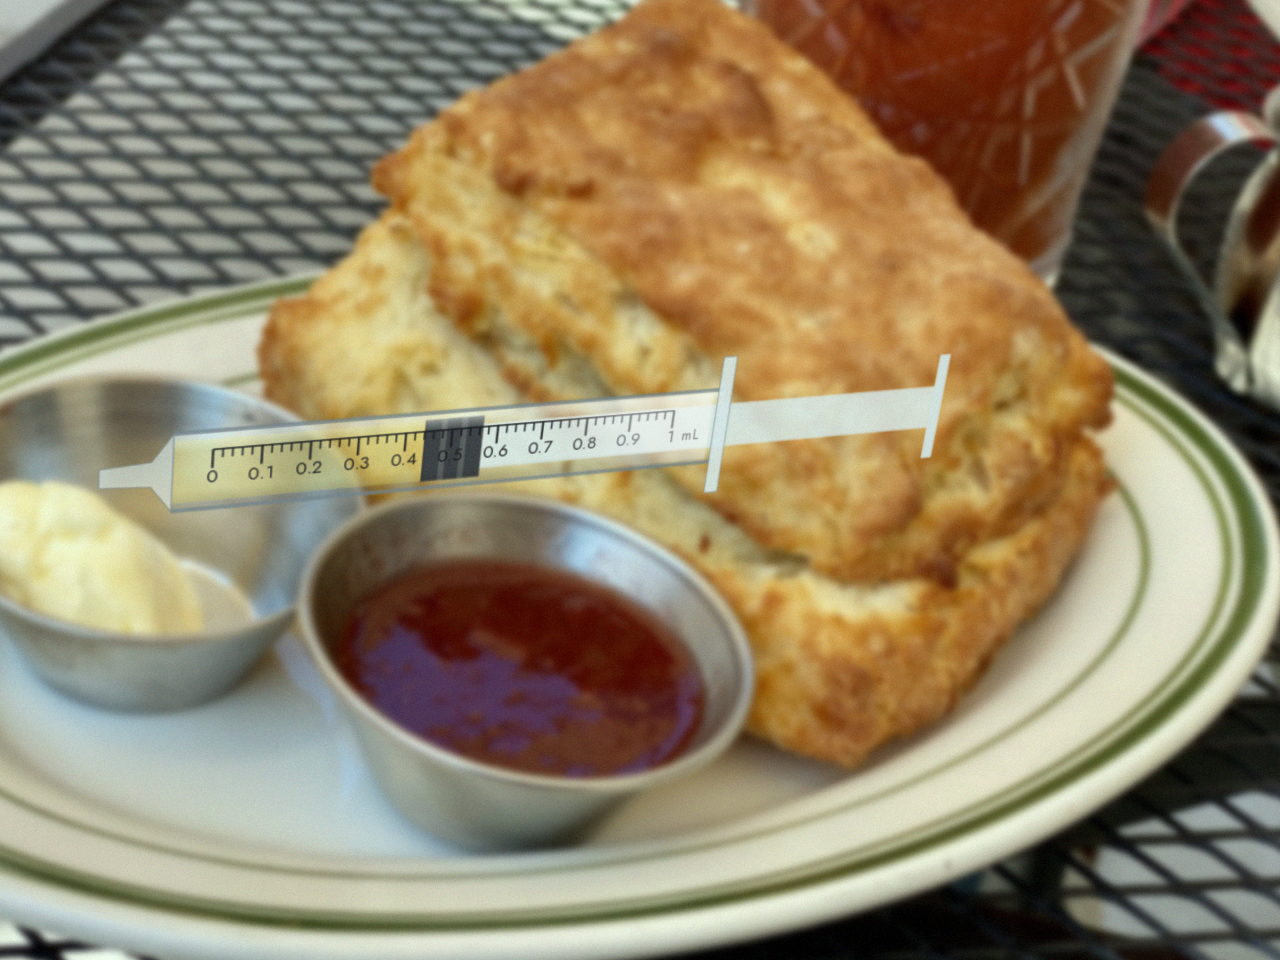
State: 0.44 mL
